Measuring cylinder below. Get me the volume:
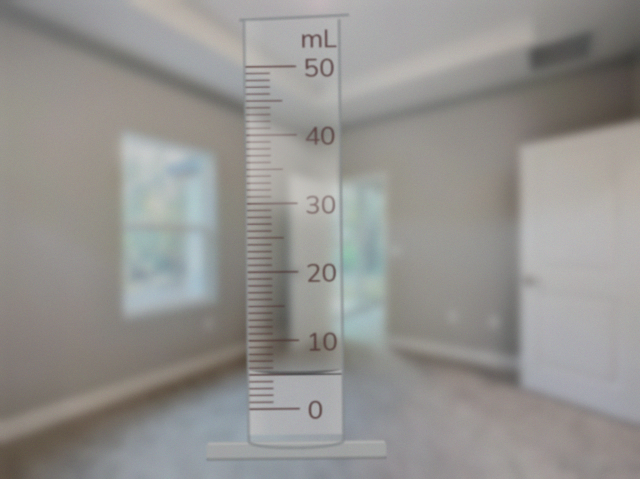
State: 5 mL
